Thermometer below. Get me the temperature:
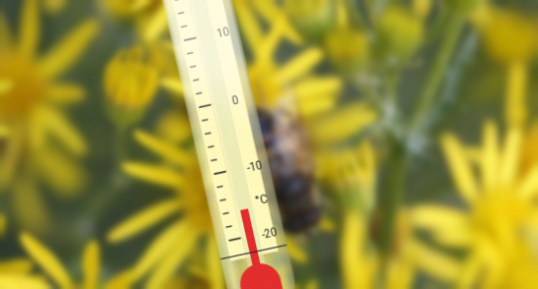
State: -16 °C
